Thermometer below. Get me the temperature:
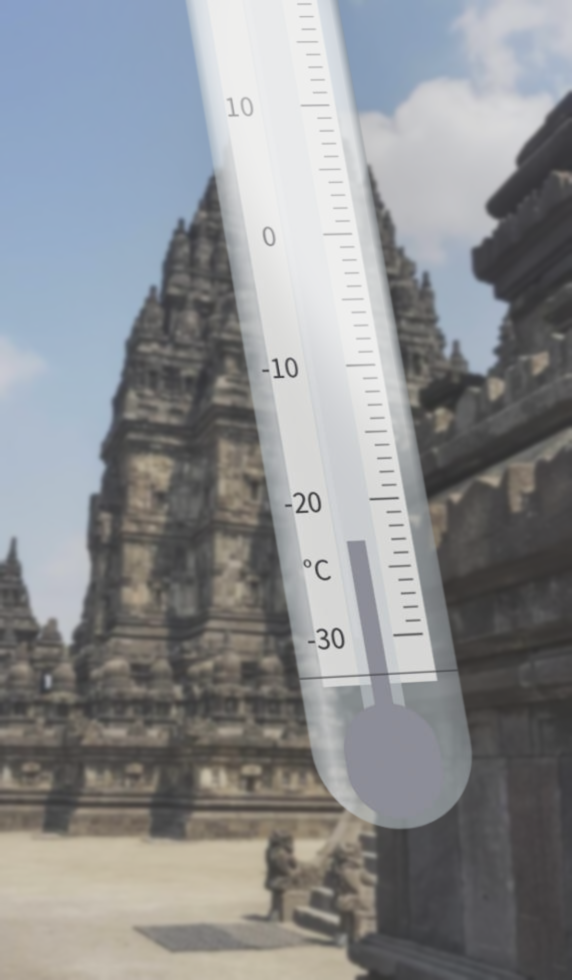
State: -23 °C
